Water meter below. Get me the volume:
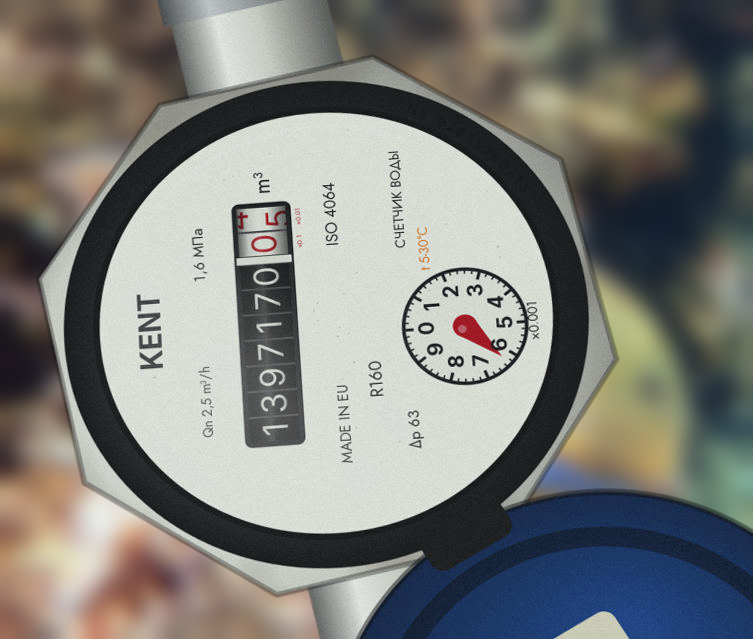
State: 1397170.046 m³
